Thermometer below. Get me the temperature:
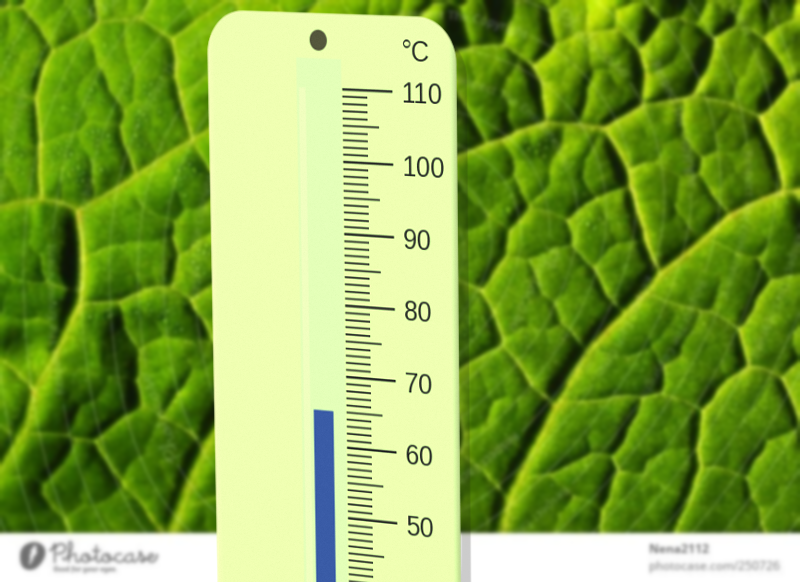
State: 65 °C
